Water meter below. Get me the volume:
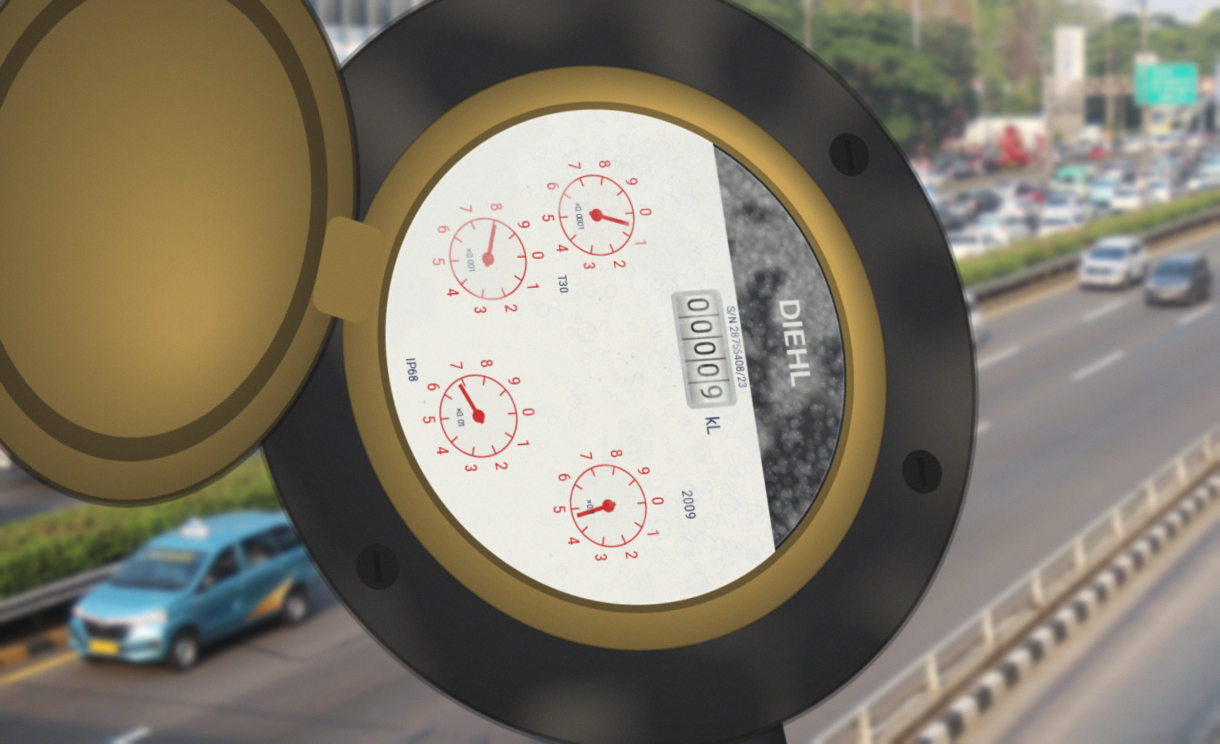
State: 9.4680 kL
